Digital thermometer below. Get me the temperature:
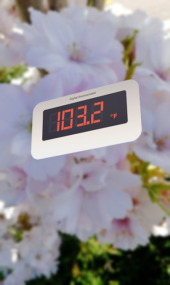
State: 103.2 °F
